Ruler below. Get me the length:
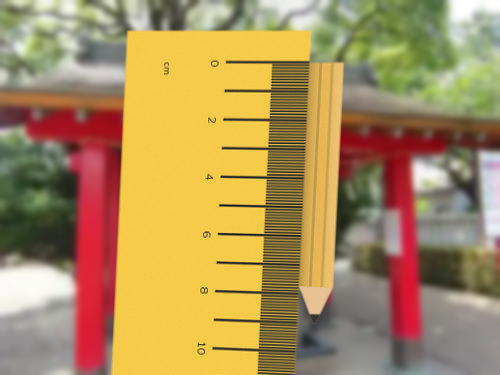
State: 9 cm
